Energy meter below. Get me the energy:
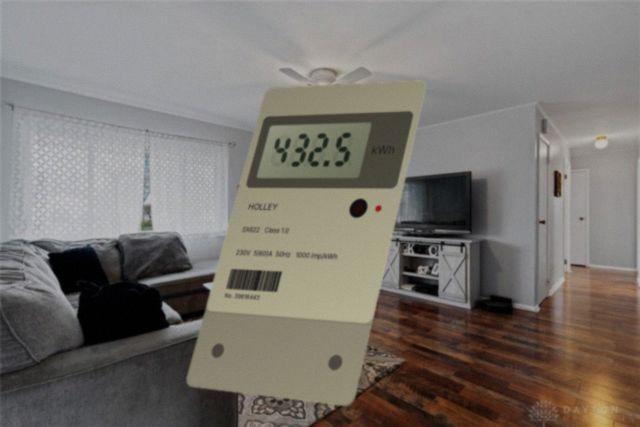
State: 432.5 kWh
